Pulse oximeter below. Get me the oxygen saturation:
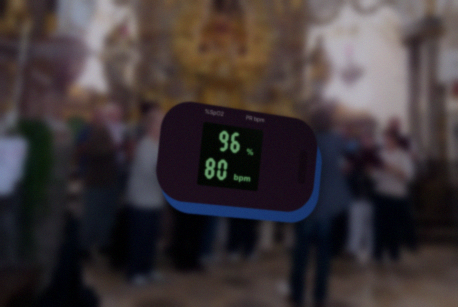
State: 96 %
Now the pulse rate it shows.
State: 80 bpm
